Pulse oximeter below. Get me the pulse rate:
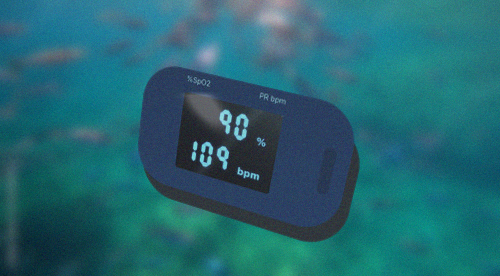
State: 109 bpm
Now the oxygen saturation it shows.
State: 90 %
